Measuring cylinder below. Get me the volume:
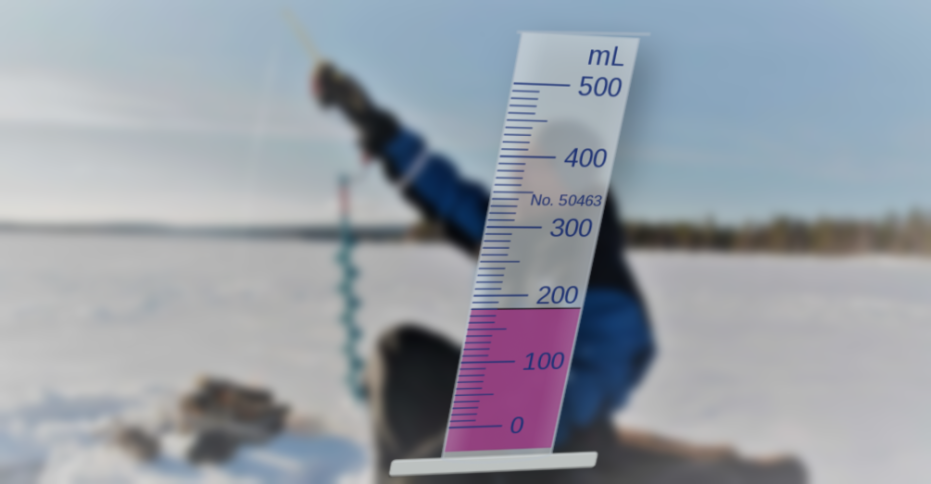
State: 180 mL
